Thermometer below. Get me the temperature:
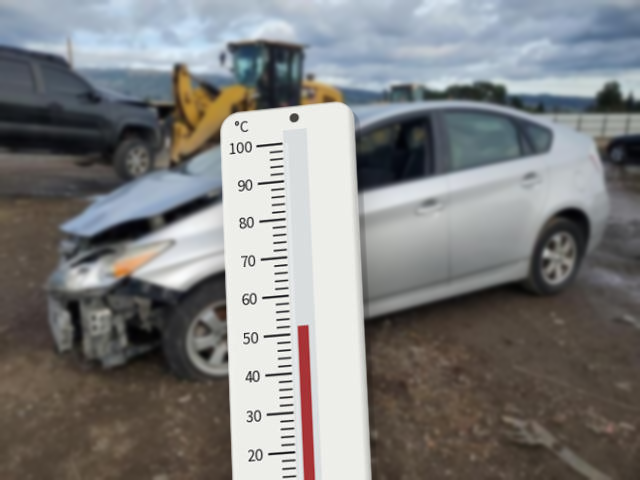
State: 52 °C
